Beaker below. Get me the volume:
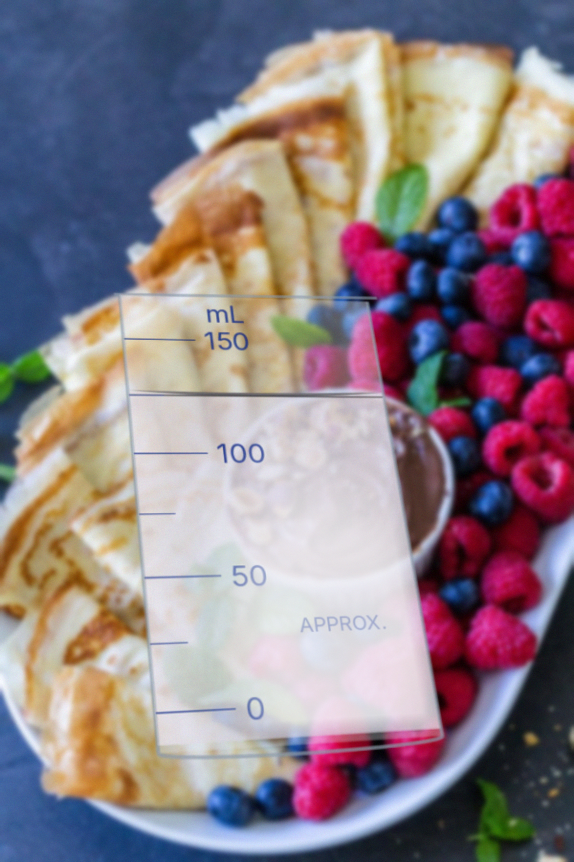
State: 125 mL
